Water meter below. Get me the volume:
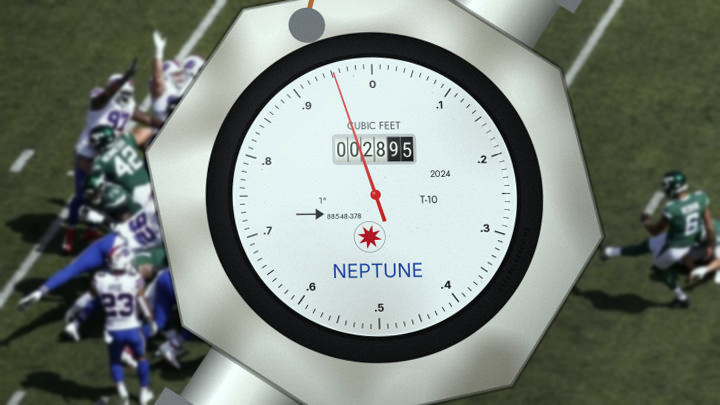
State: 2894.95 ft³
